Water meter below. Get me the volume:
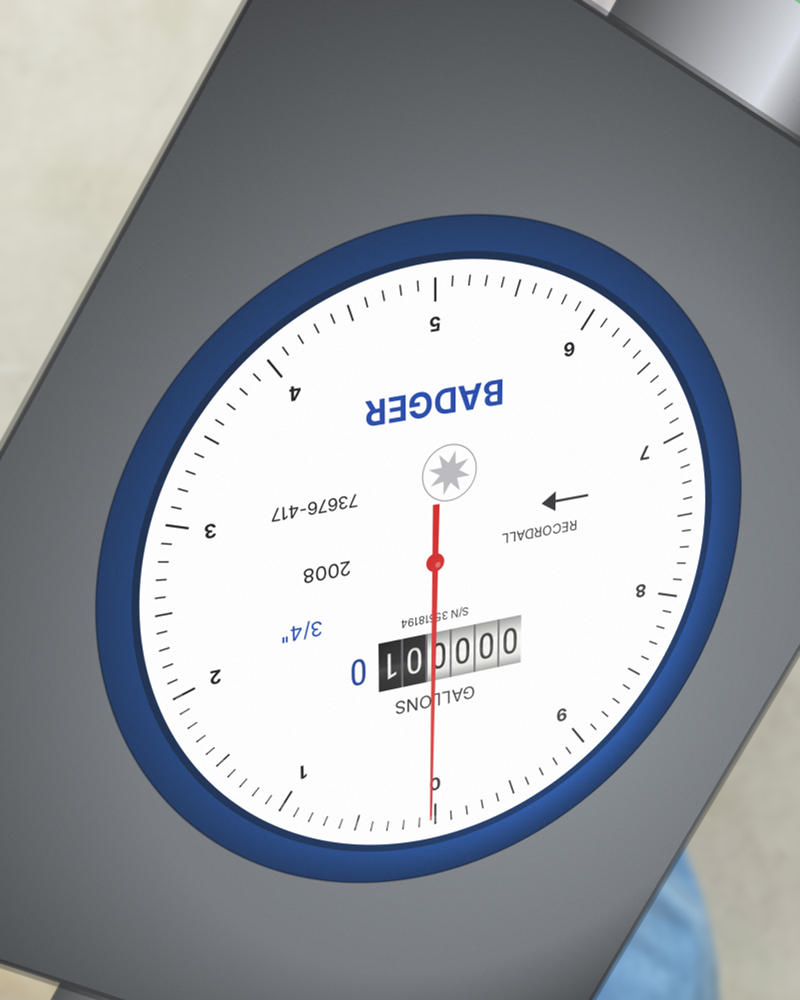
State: 10.0 gal
